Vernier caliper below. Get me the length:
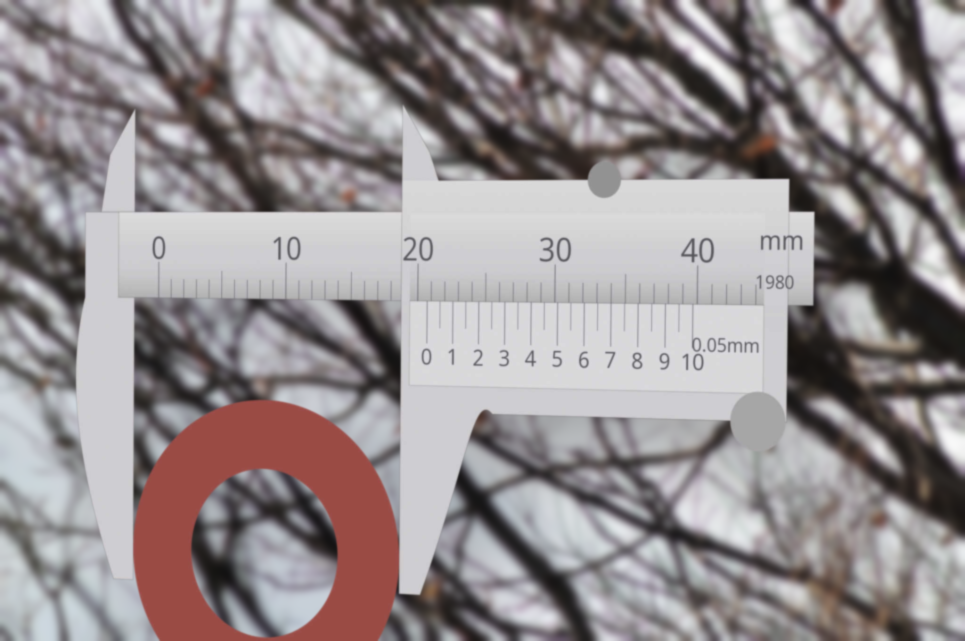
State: 20.7 mm
